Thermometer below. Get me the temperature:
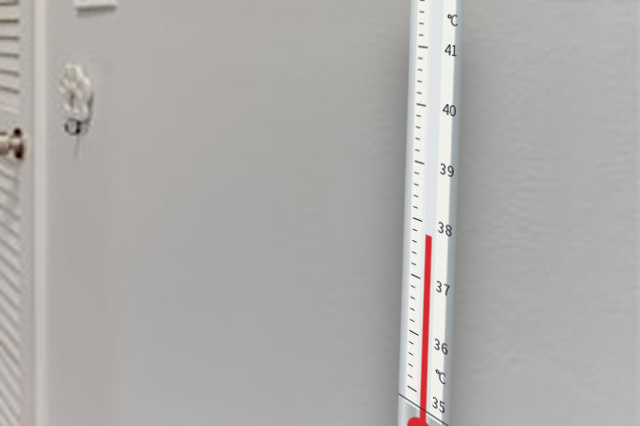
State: 37.8 °C
